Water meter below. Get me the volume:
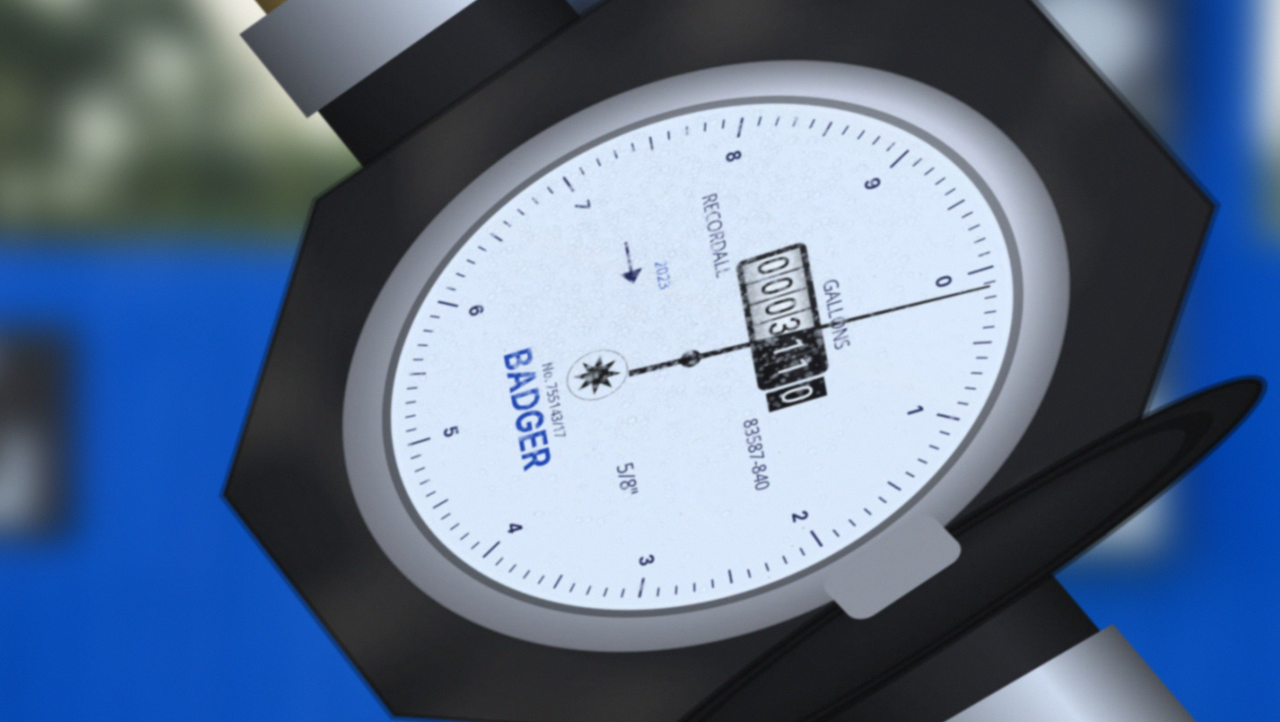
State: 3110.1 gal
